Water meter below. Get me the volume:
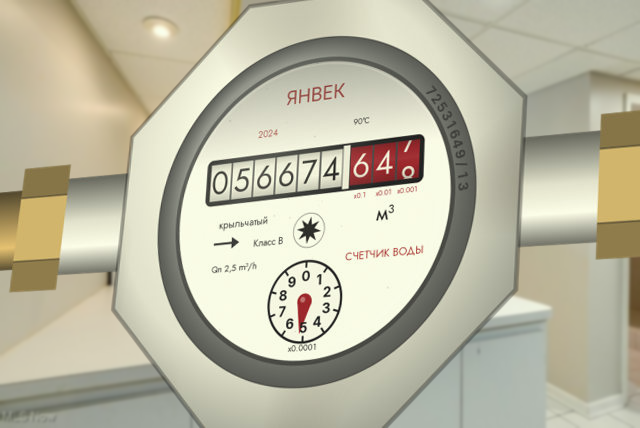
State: 56674.6475 m³
